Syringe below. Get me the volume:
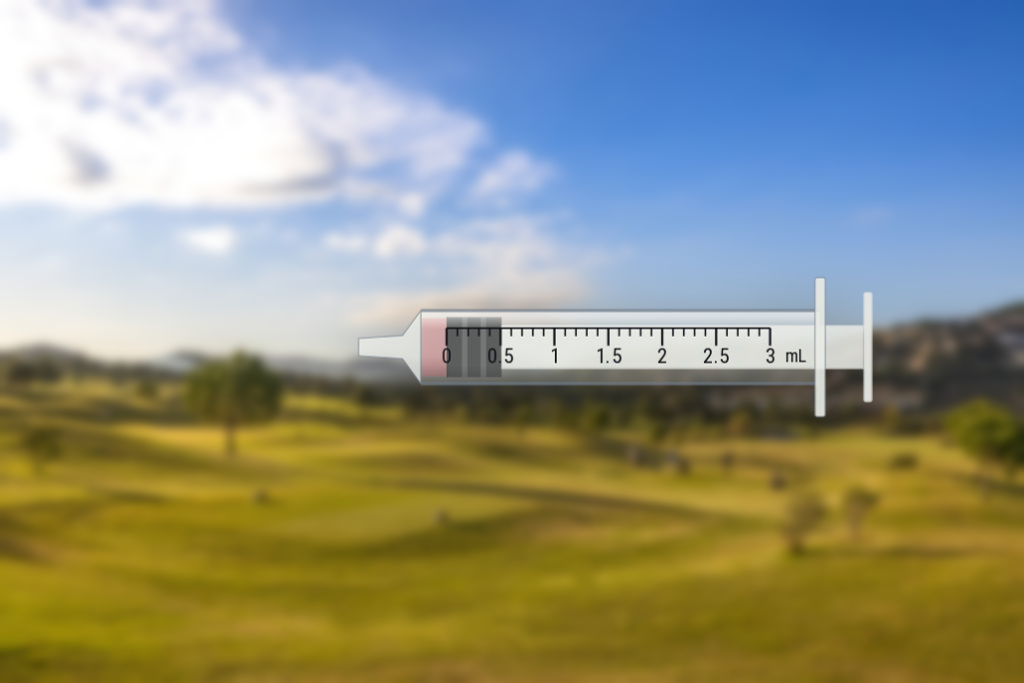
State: 0 mL
